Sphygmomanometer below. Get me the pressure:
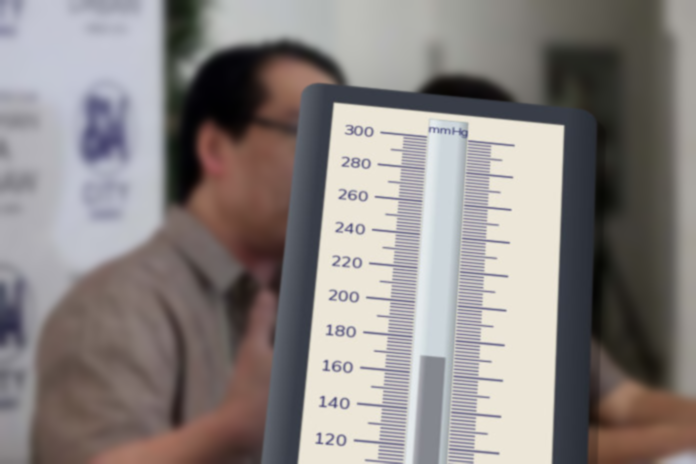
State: 170 mmHg
